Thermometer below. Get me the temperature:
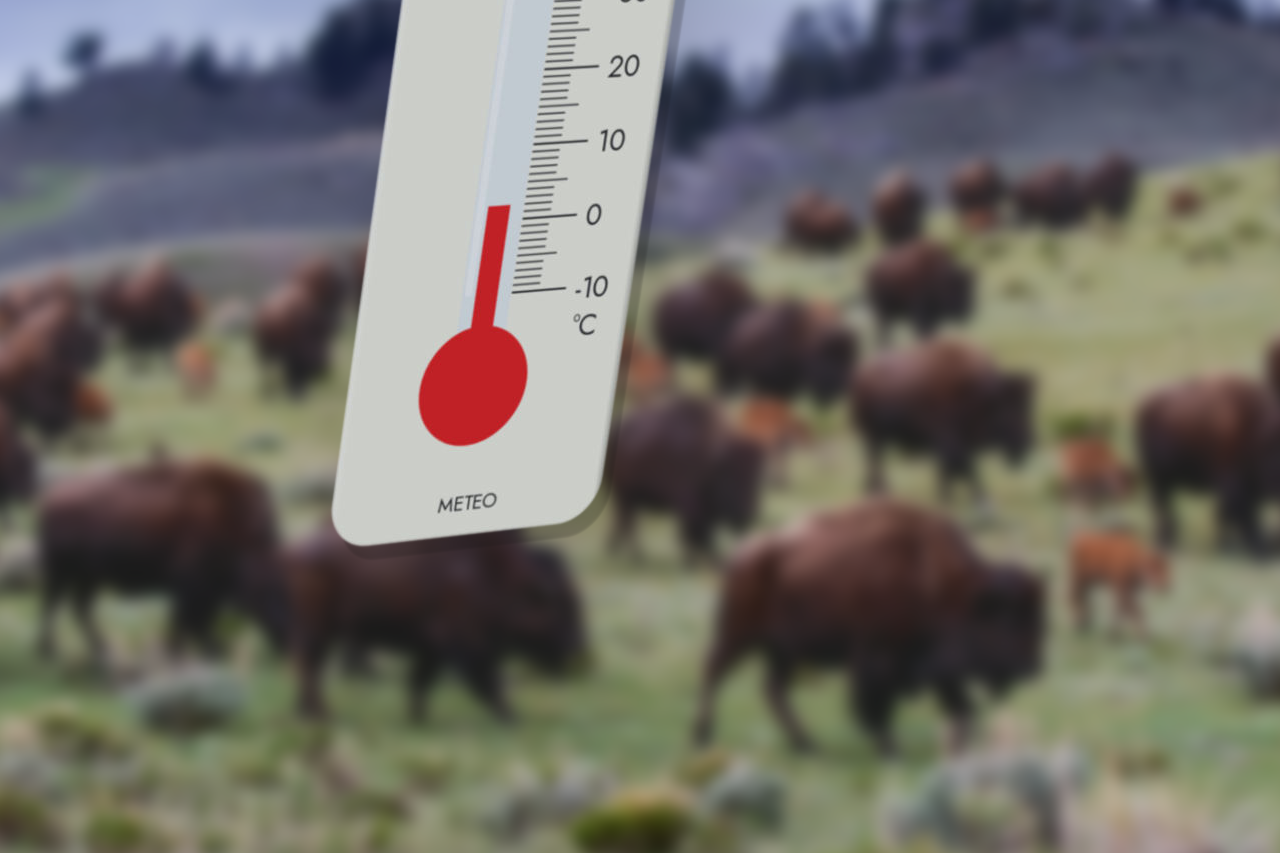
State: 2 °C
